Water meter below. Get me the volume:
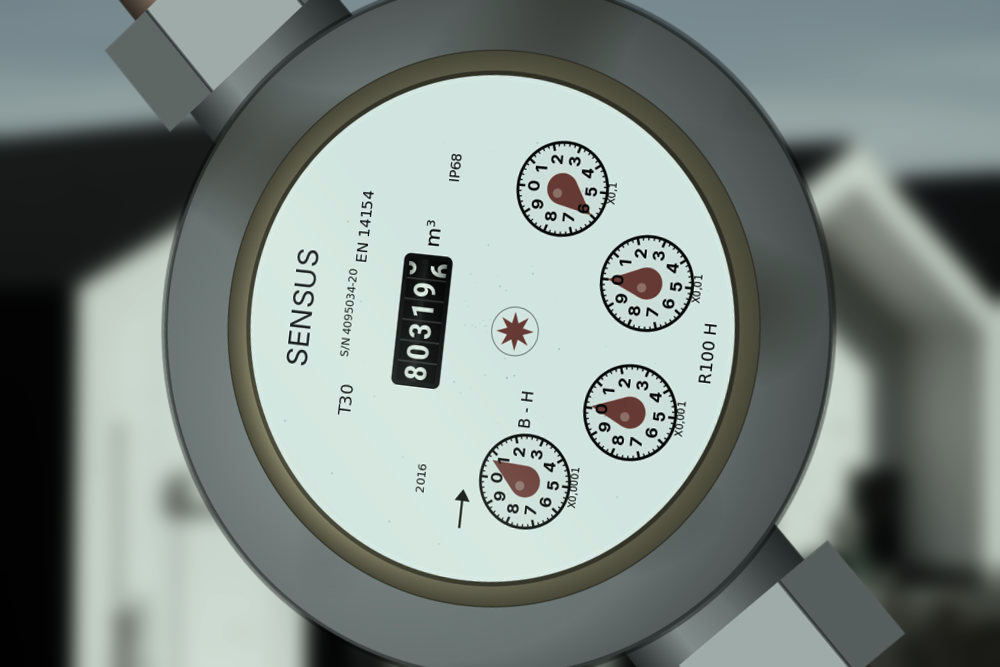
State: 803195.6000 m³
